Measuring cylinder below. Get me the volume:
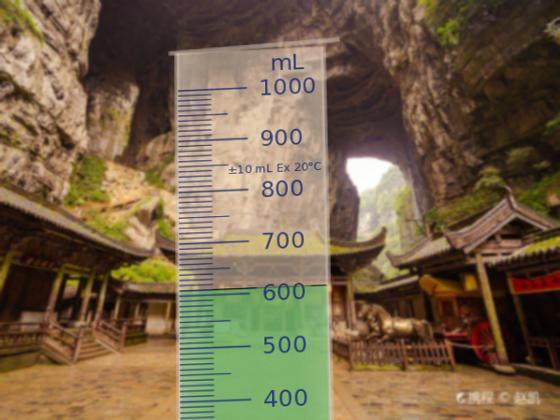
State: 610 mL
